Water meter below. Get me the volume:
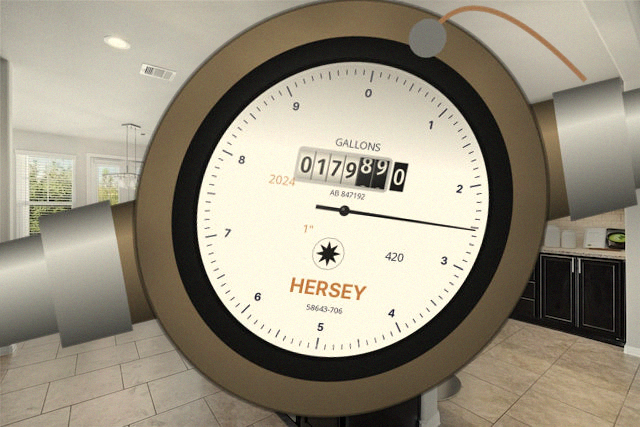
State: 179892.5 gal
